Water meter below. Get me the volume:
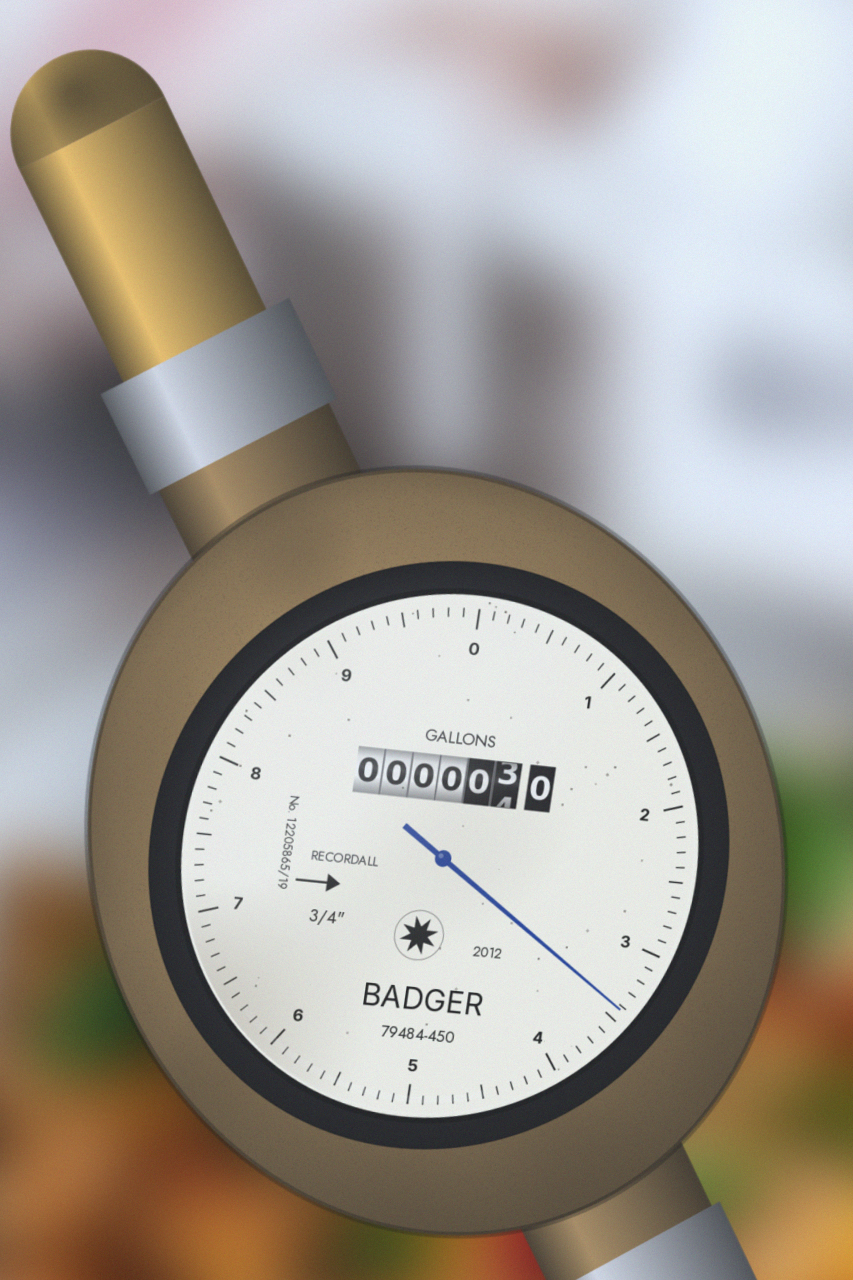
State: 33.4 gal
